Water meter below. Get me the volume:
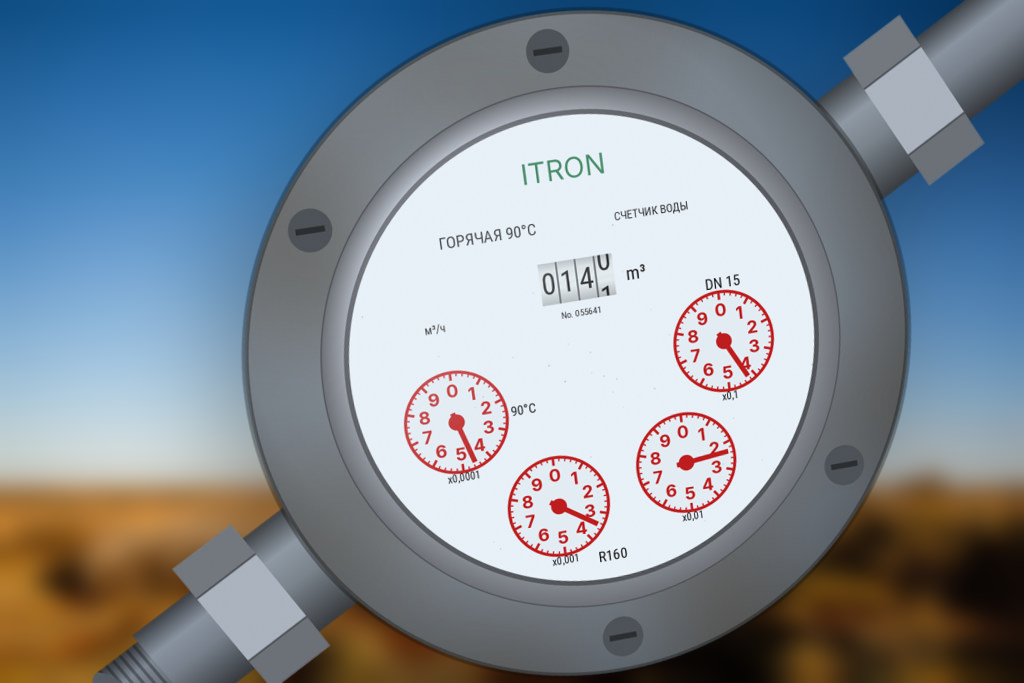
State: 140.4234 m³
